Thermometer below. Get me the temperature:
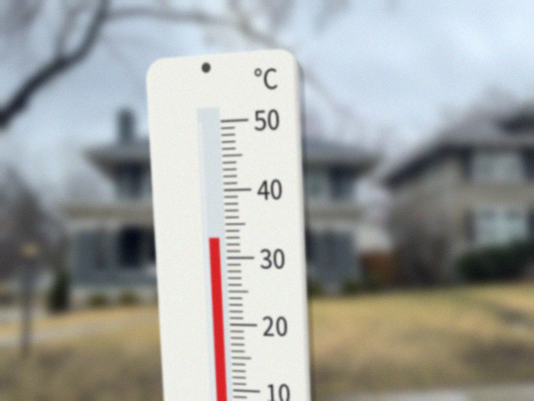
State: 33 °C
